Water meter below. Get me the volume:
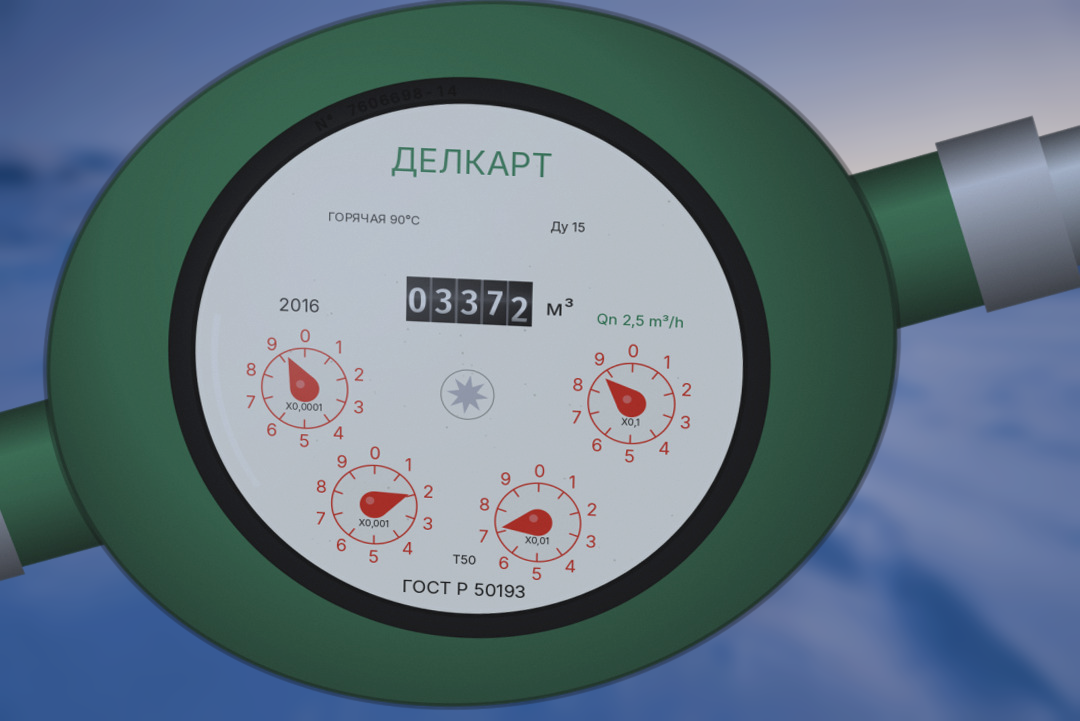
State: 3371.8719 m³
